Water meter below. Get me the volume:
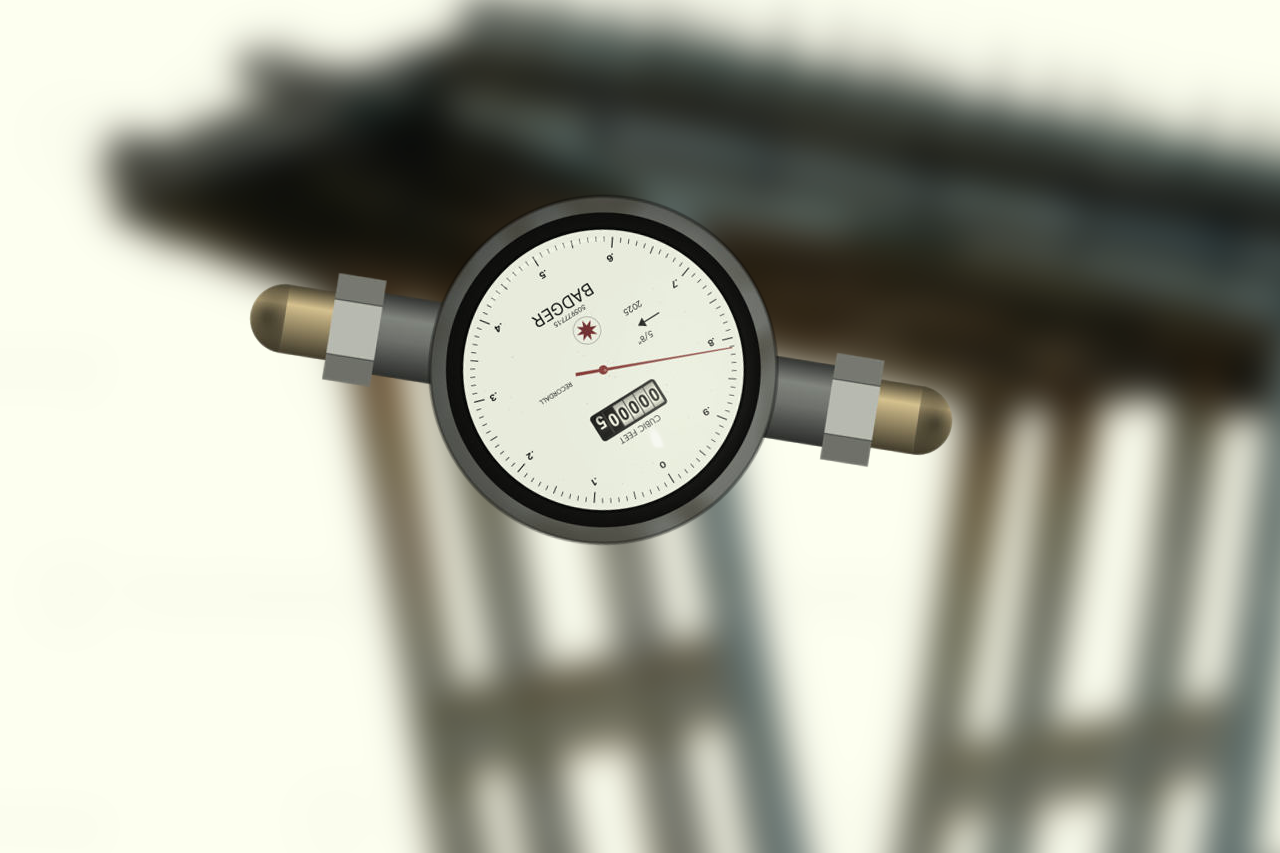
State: 4.81 ft³
